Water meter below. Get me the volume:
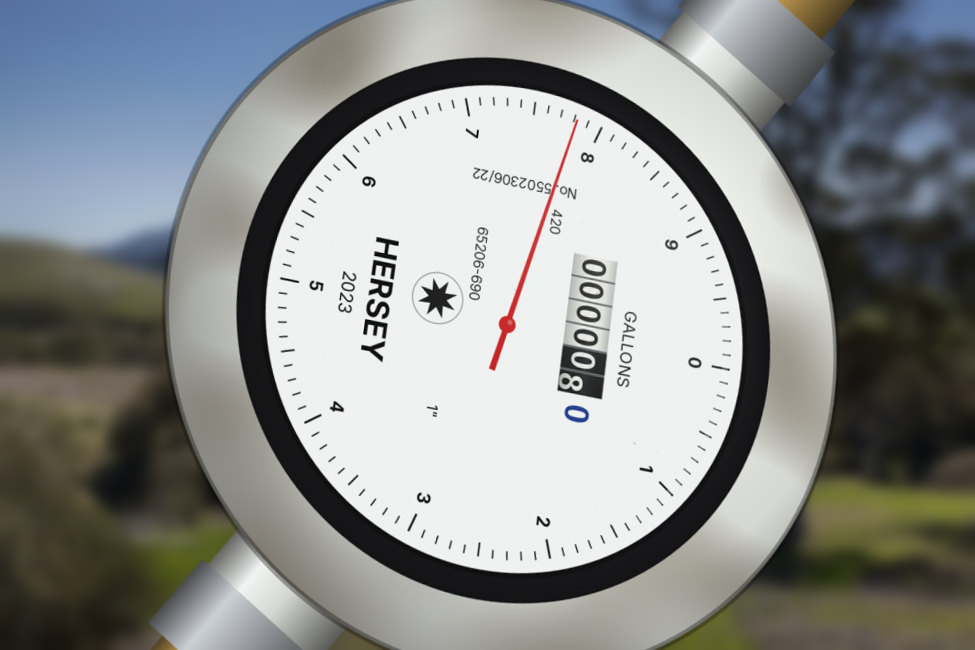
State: 77.8 gal
